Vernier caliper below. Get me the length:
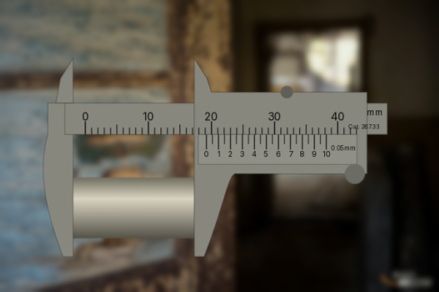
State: 19.2 mm
